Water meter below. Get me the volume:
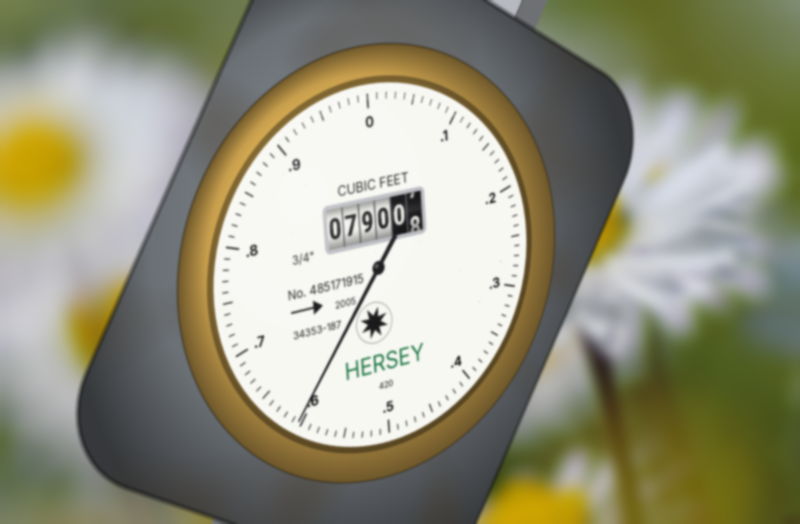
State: 79007.60 ft³
